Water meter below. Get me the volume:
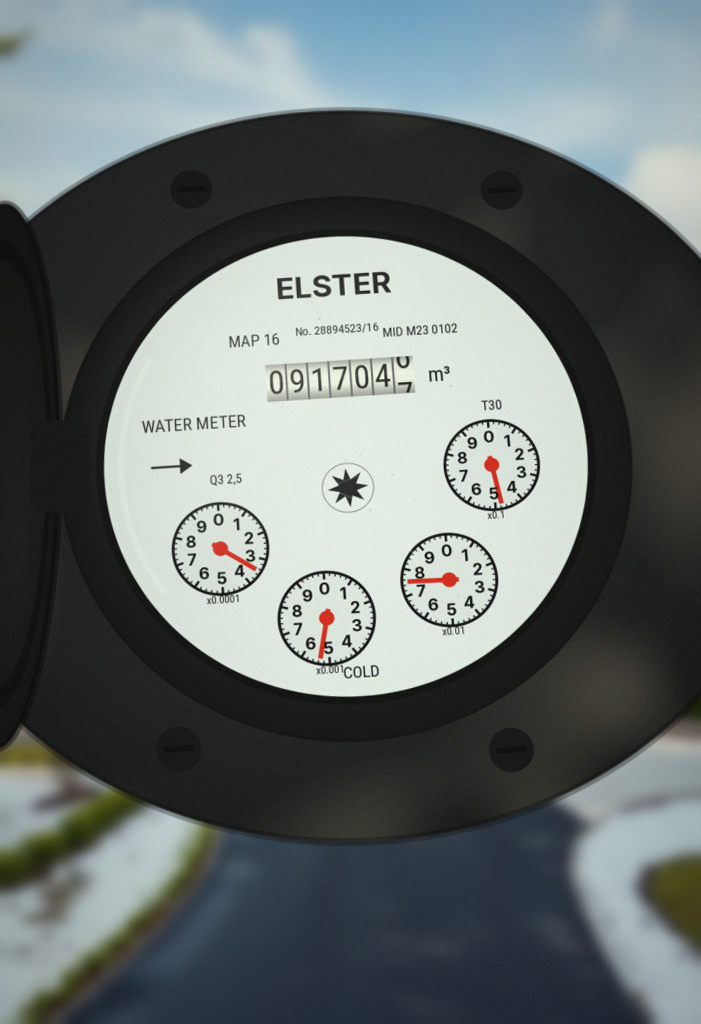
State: 917046.4753 m³
